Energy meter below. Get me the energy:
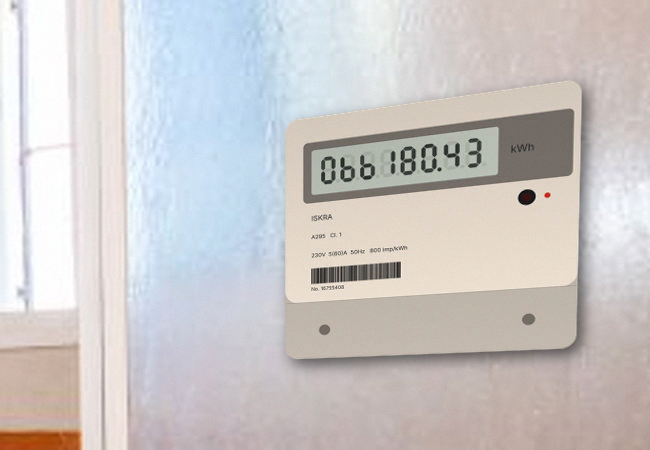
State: 66180.43 kWh
